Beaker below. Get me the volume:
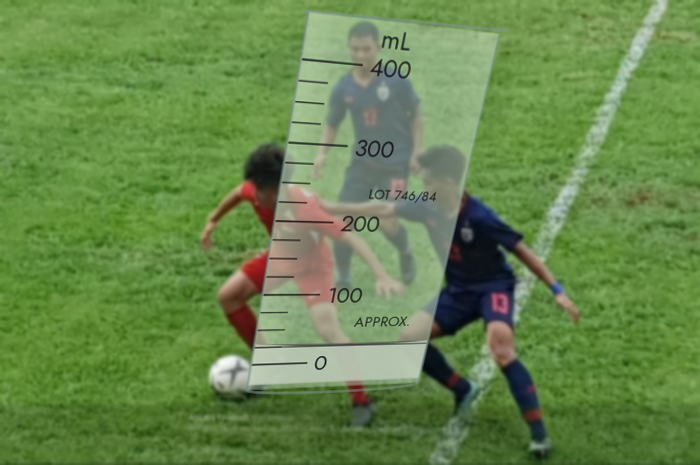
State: 25 mL
